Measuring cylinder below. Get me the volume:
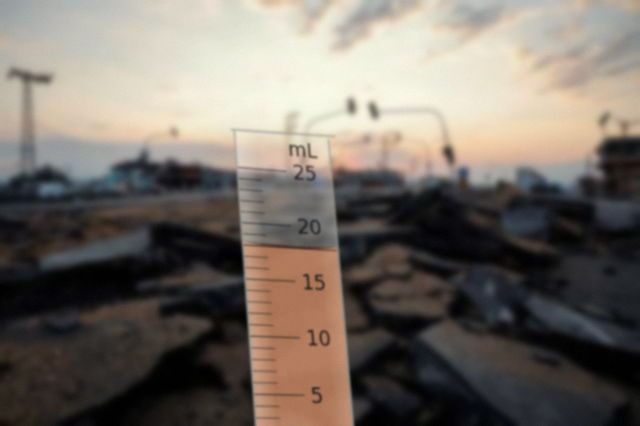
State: 18 mL
